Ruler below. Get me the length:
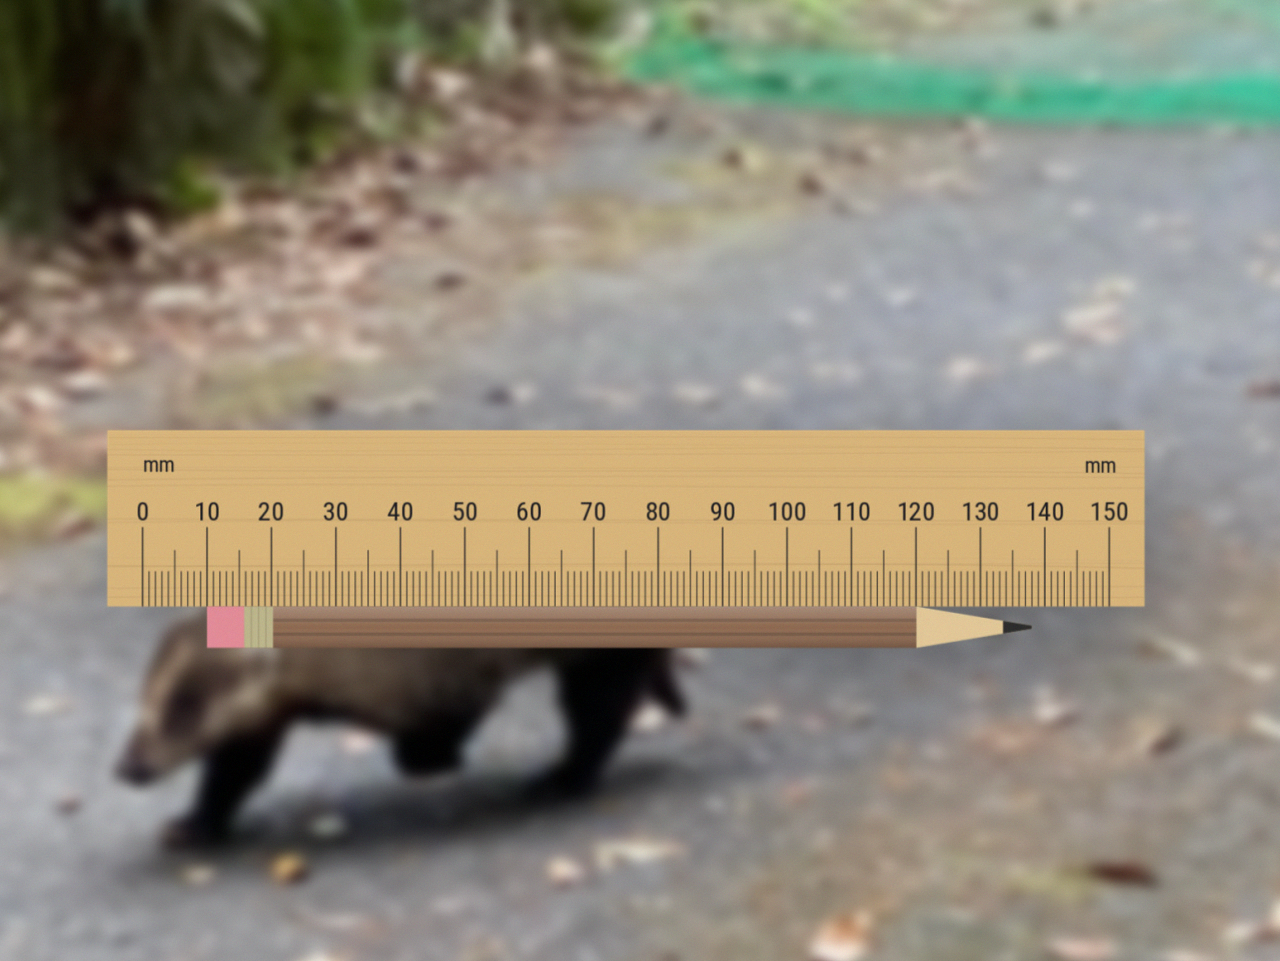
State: 128 mm
